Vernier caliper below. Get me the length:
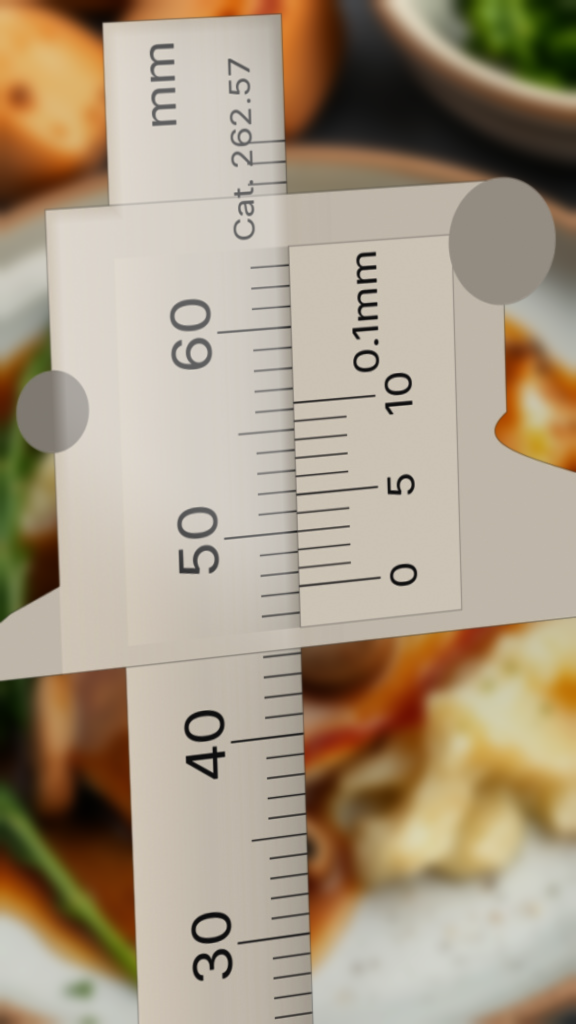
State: 47.3 mm
